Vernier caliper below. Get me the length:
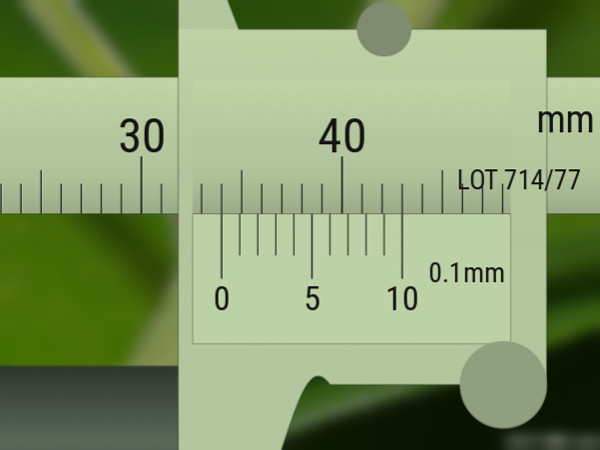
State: 34.0 mm
